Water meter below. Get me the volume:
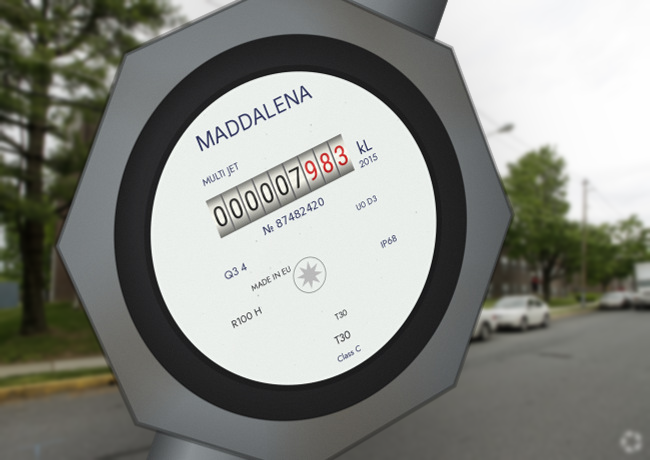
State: 7.983 kL
